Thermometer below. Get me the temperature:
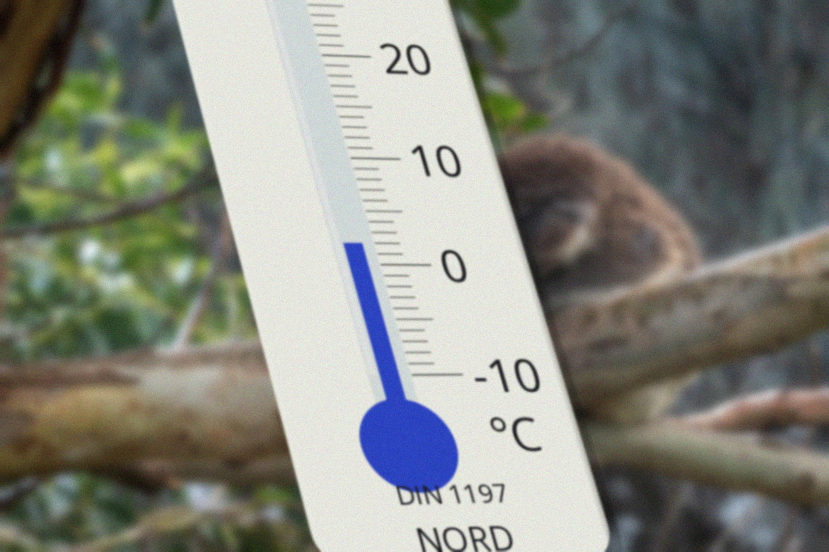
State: 2 °C
